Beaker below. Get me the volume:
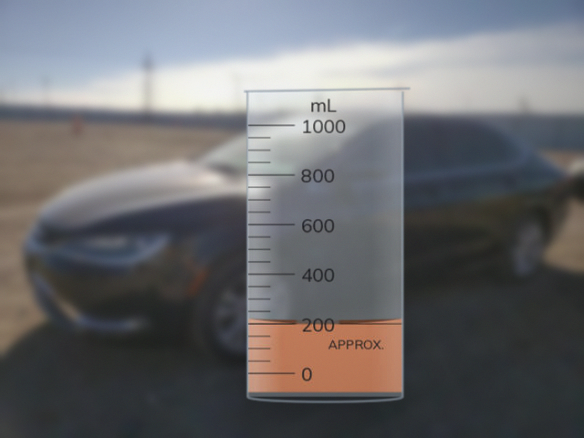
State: 200 mL
